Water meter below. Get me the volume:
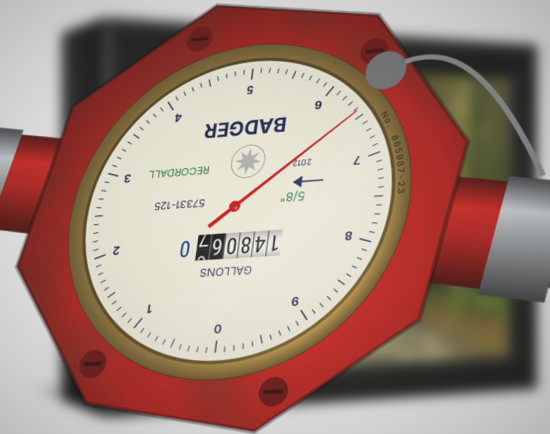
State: 1480666.4 gal
